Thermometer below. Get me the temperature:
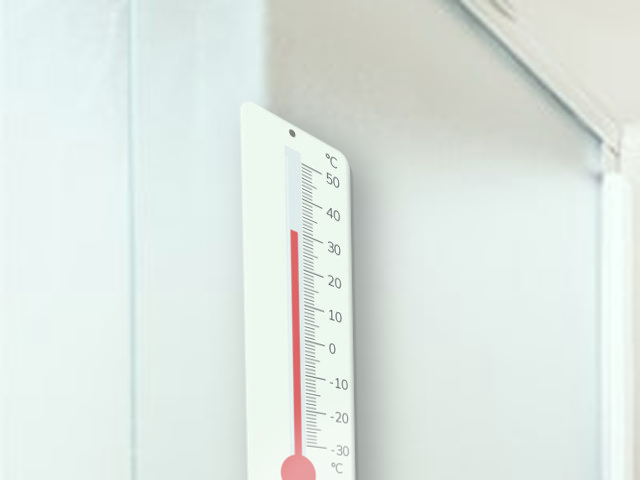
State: 30 °C
